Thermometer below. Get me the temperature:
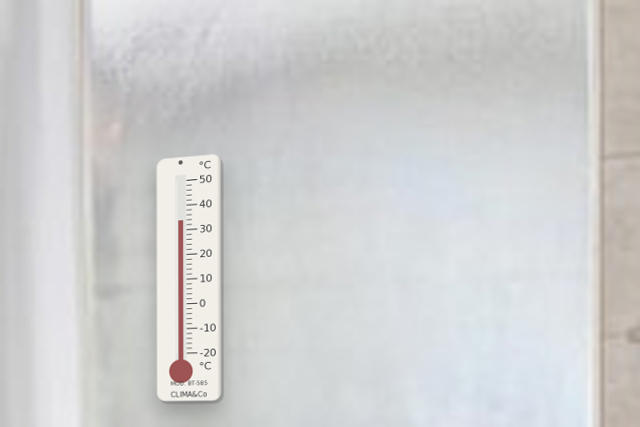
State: 34 °C
